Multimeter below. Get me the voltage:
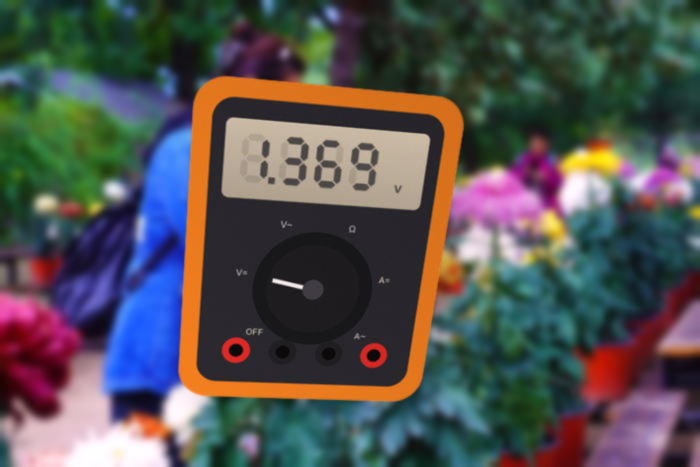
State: 1.369 V
